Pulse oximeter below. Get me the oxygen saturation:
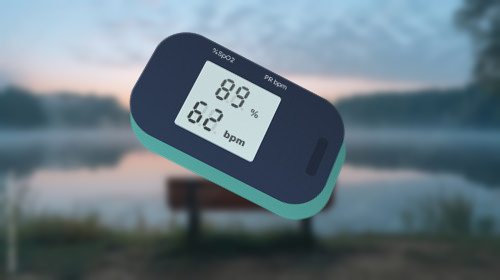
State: 89 %
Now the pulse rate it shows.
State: 62 bpm
